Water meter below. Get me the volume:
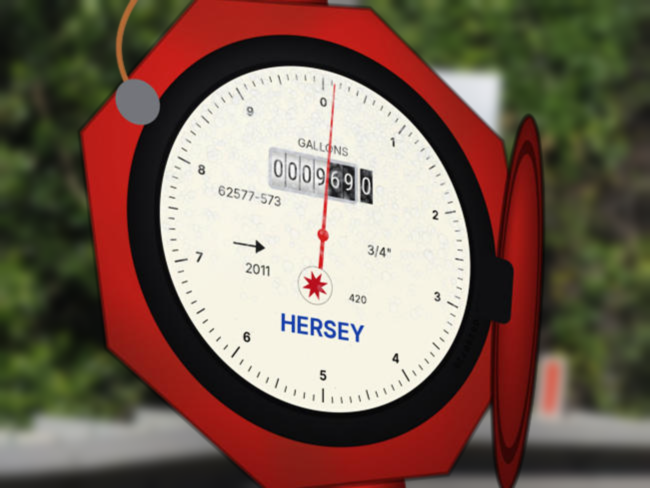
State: 9690.1 gal
